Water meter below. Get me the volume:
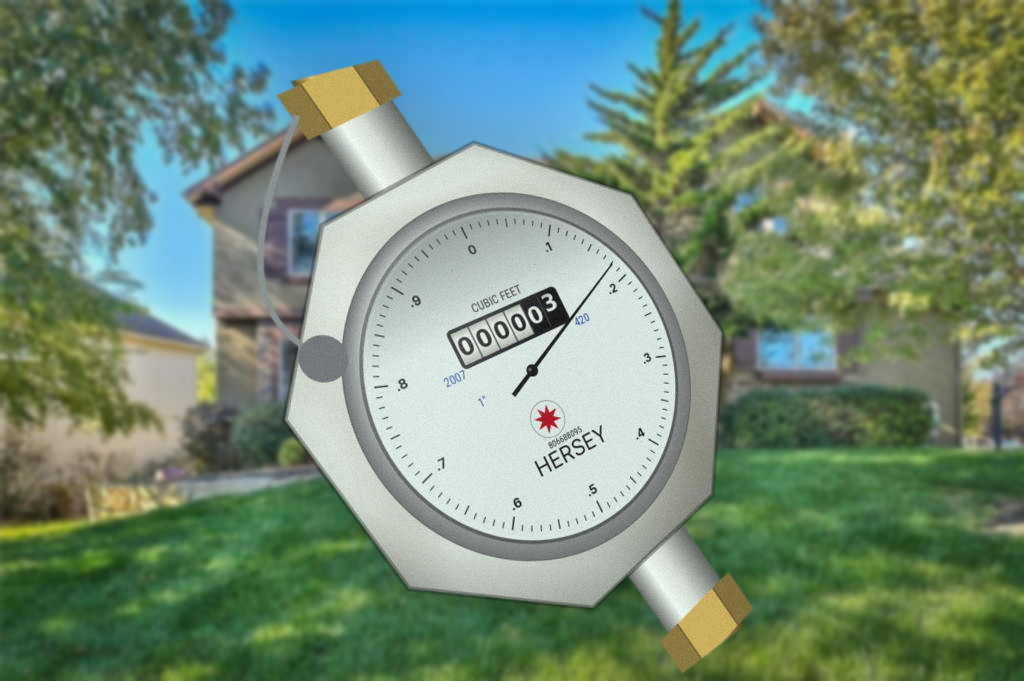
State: 3.18 ft³
